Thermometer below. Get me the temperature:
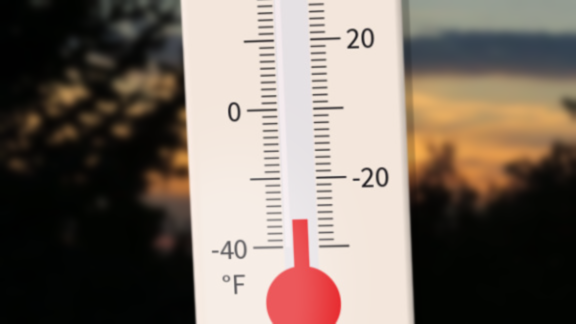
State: -32 °F
